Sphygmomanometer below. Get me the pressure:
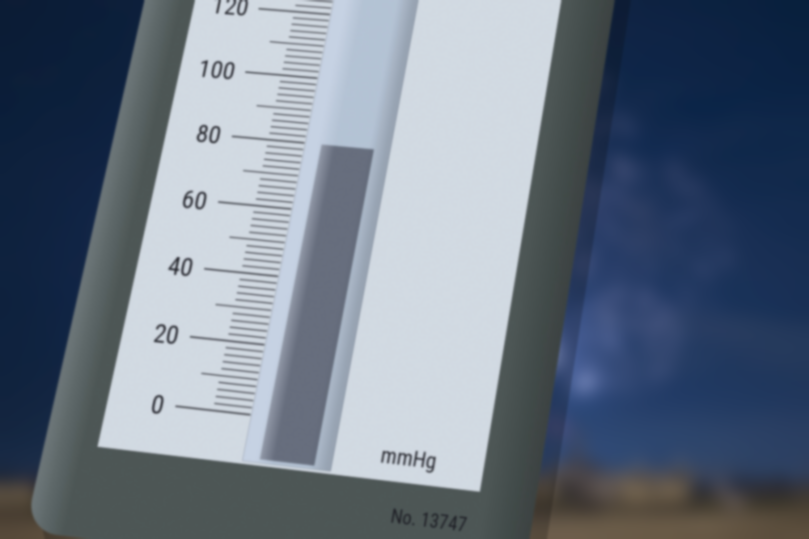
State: 80 mmHg
